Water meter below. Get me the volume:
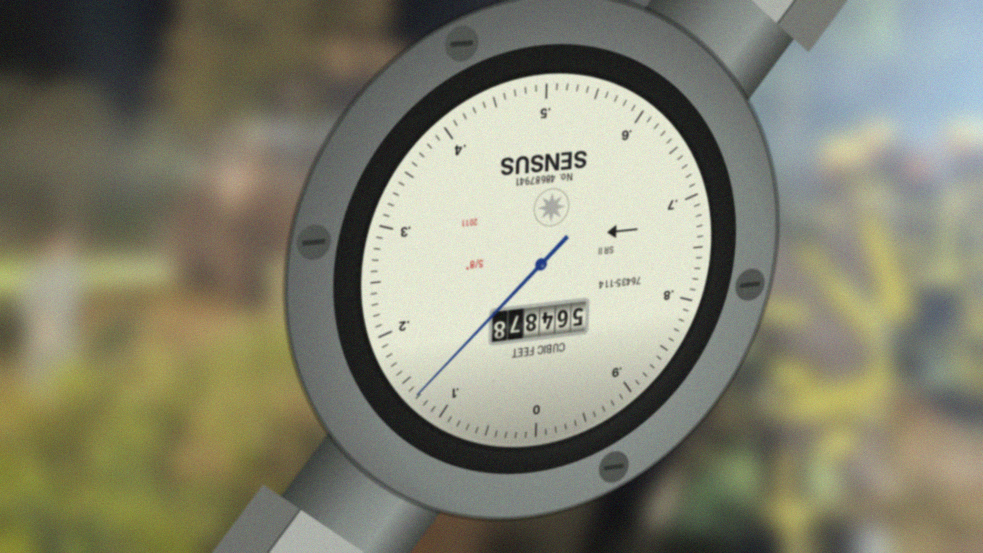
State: 564878.13 ft³
